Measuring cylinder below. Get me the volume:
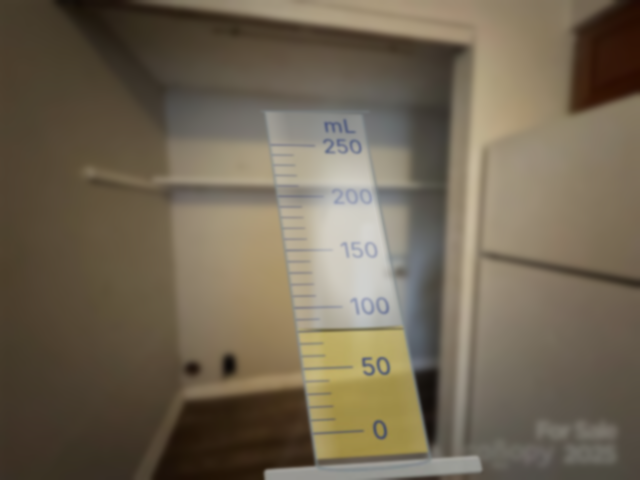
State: 80 mL
